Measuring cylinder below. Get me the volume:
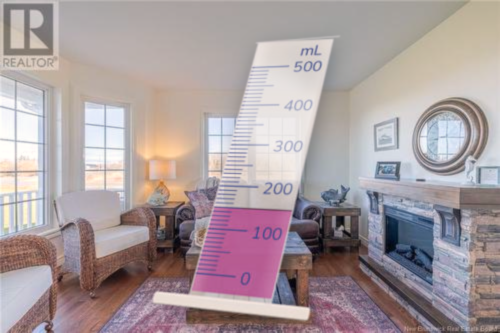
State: 150 mL
